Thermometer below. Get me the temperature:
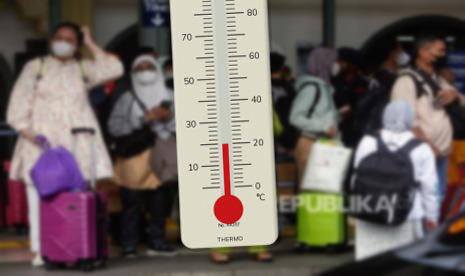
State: 20 °C
